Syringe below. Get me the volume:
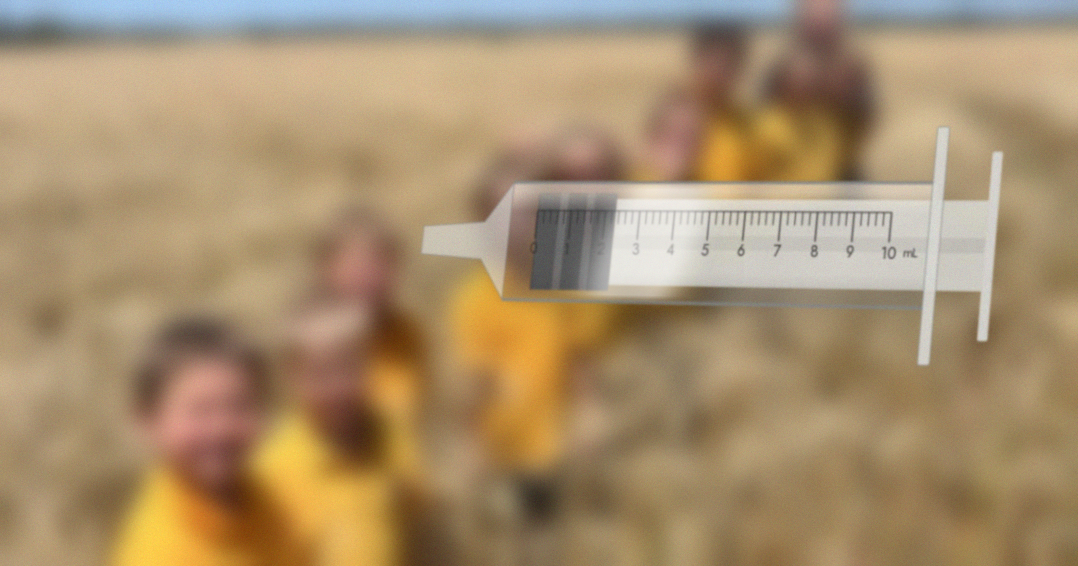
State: 0 mL
